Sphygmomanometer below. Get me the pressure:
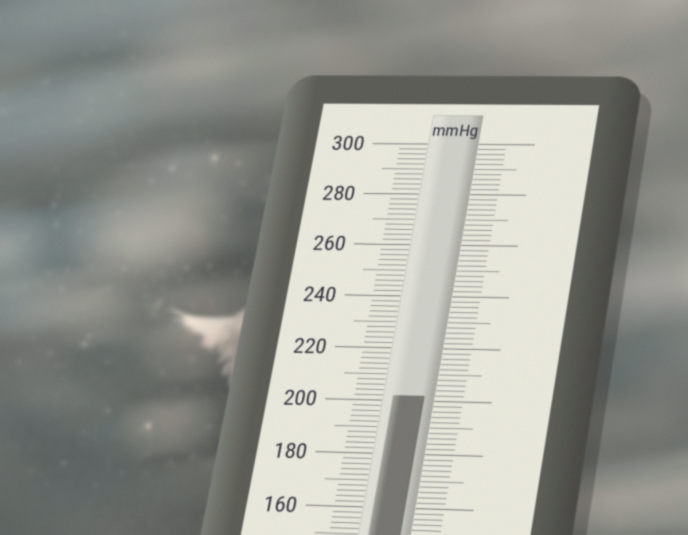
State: 202 mmHg
